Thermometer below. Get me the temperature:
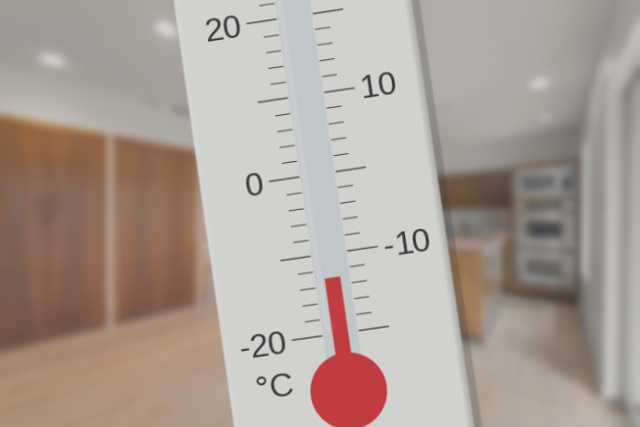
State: -13 °C
